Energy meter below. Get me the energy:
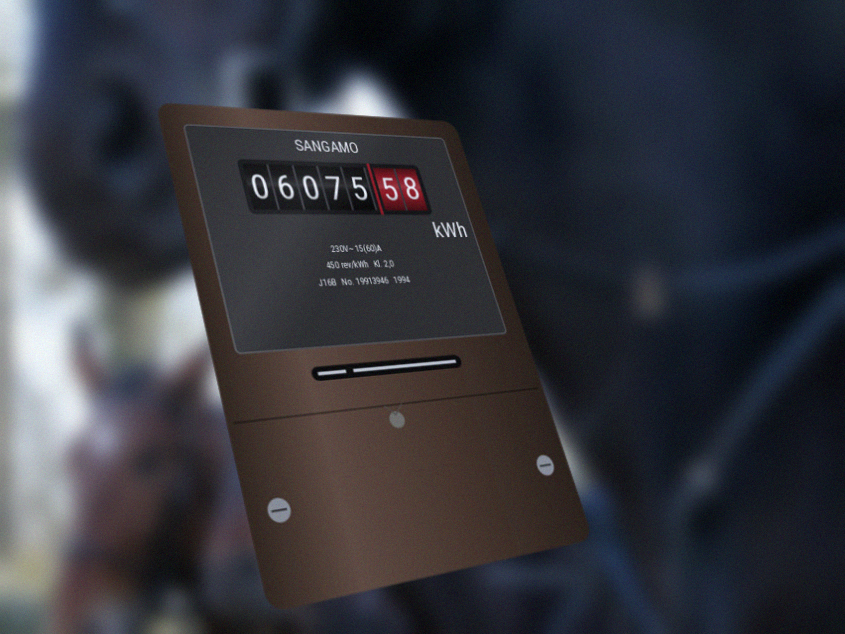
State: 6075.58 kWh
